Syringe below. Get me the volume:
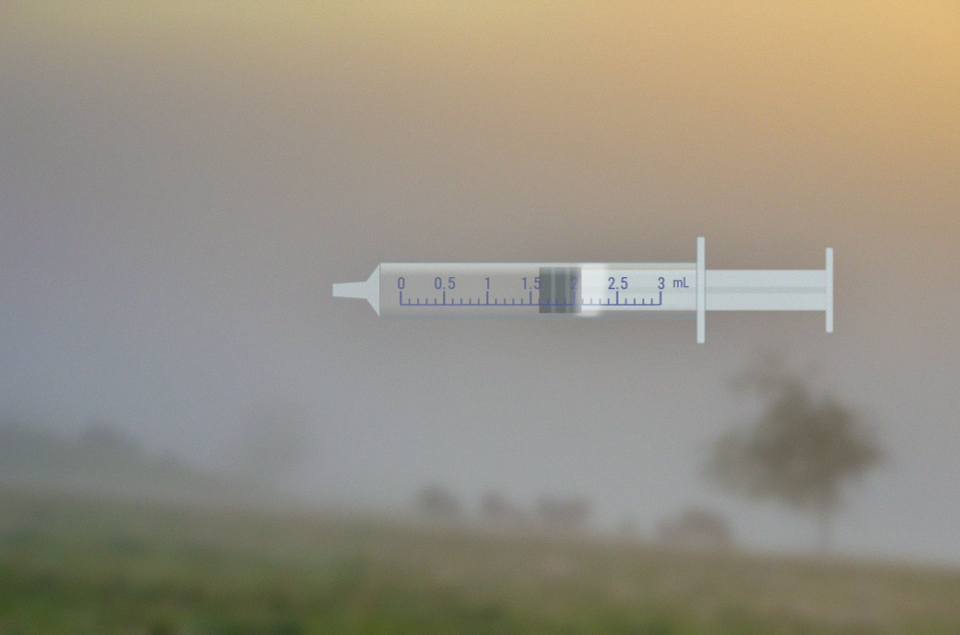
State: 1.6 mL
